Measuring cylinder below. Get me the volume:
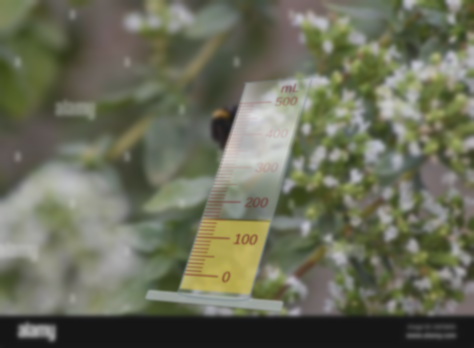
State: 150 mL
